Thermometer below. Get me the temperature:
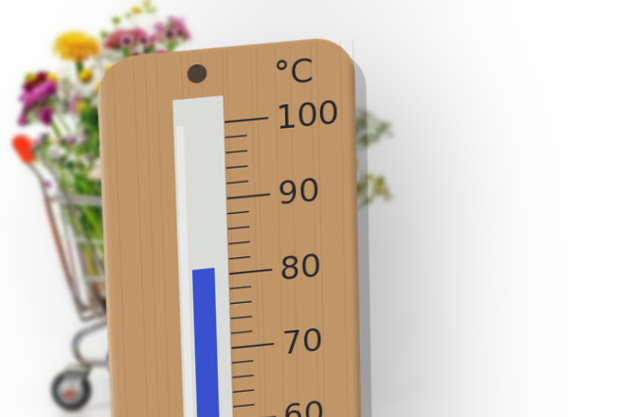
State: 81 °C
